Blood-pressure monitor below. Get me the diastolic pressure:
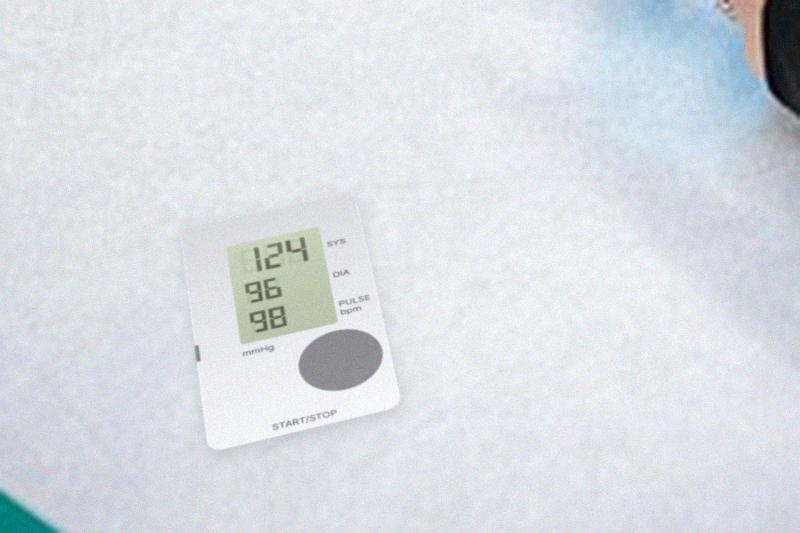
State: 96 mmHg
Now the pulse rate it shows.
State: 98 bpm
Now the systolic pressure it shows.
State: 124 mmHg
